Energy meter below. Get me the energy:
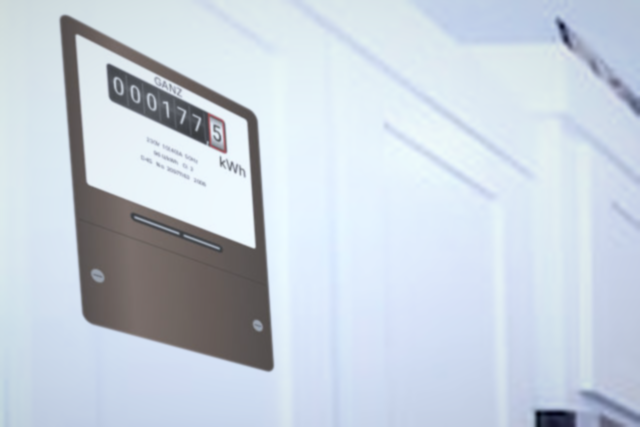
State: 177.5 kWh
